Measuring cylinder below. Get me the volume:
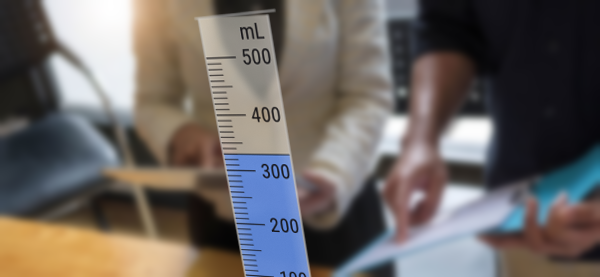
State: 330 mL
